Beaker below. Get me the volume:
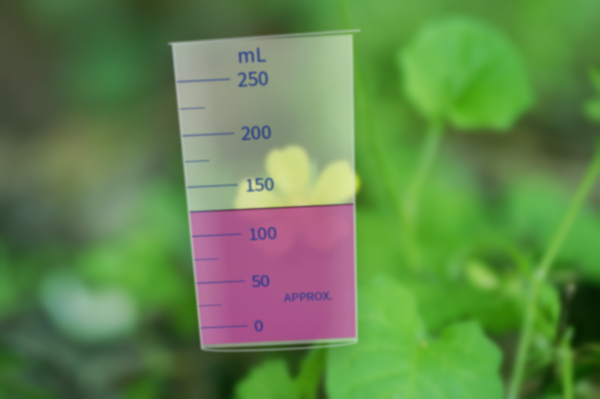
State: 125 mL
